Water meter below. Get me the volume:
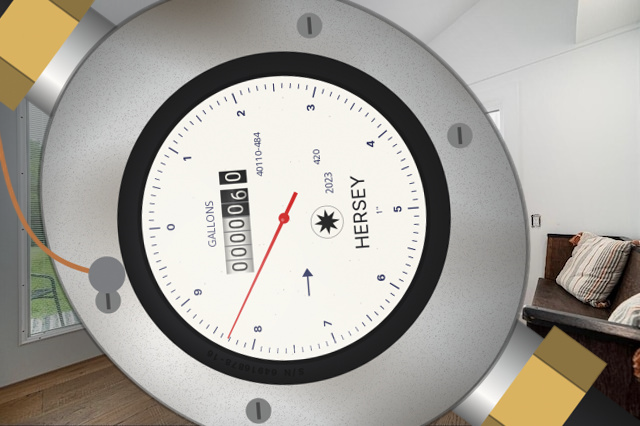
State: 58.3 gal
